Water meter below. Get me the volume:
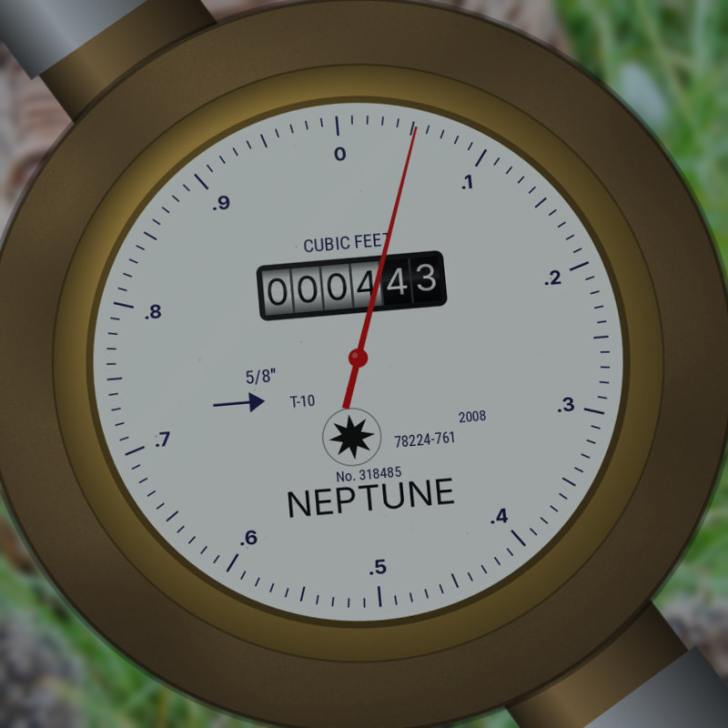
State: 443.05 ft³
